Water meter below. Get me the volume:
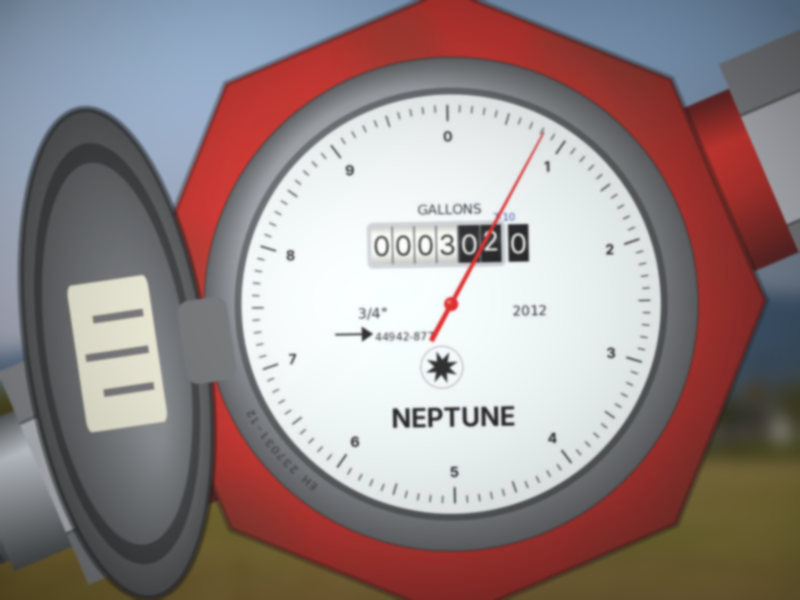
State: 3020.8 gal
